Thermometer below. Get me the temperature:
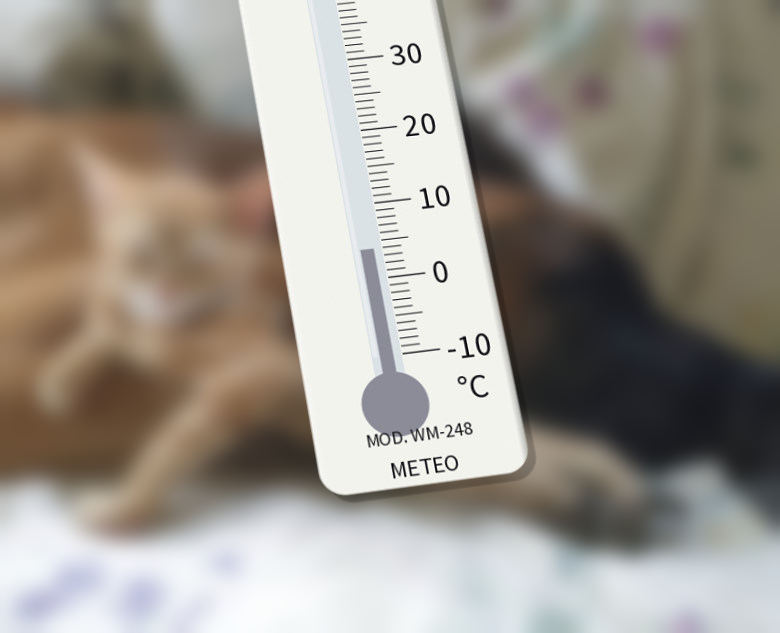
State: 4 °C
